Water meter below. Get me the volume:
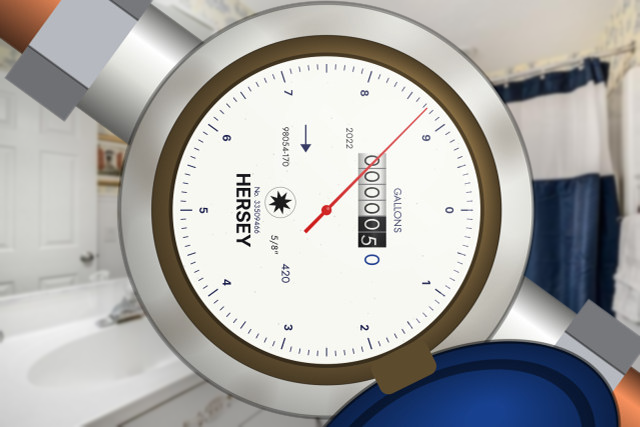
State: 48.7 gal
